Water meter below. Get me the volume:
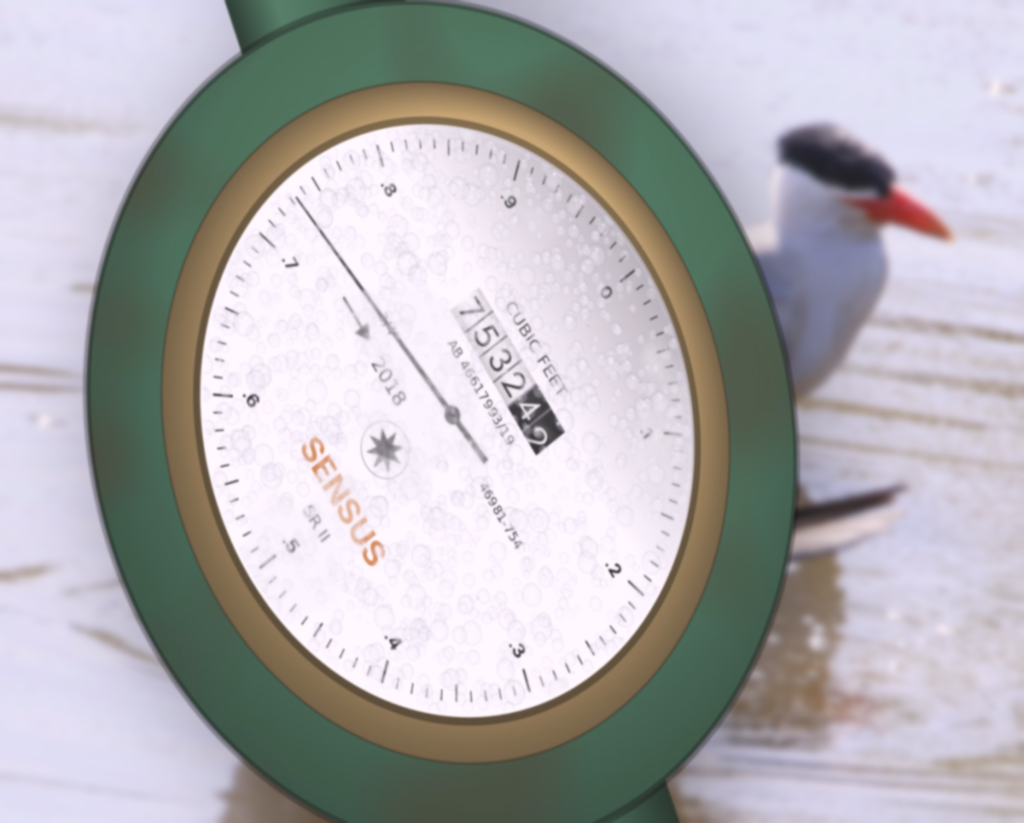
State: 753241.73 ft³
